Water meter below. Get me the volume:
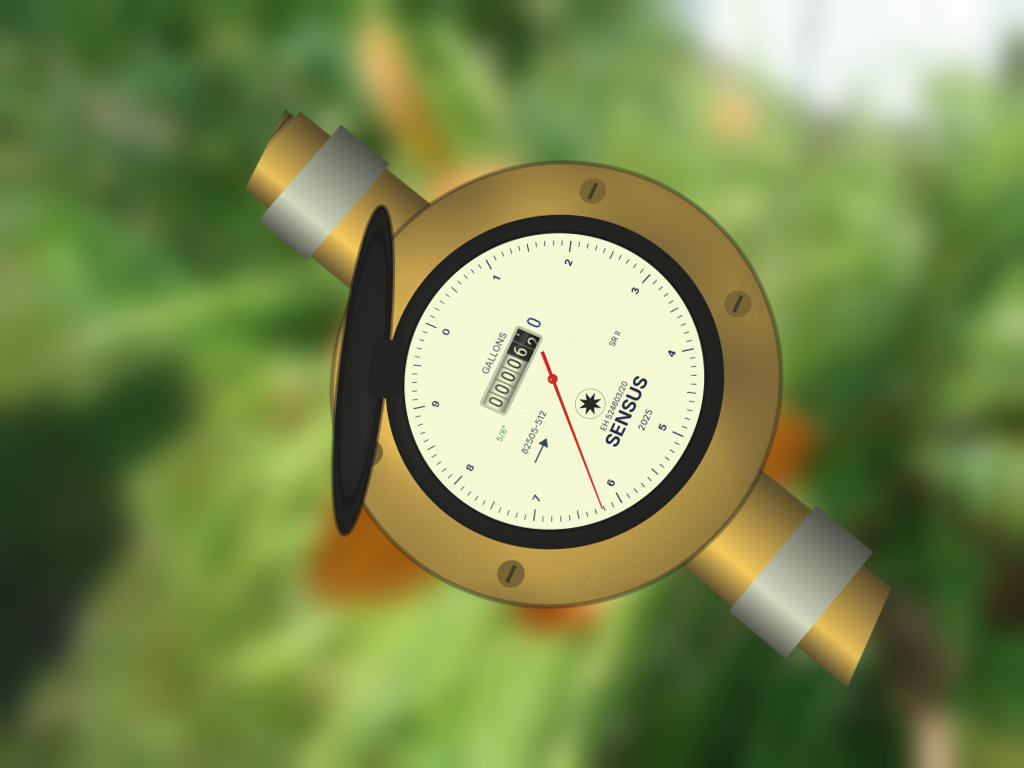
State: 616.2 gal
